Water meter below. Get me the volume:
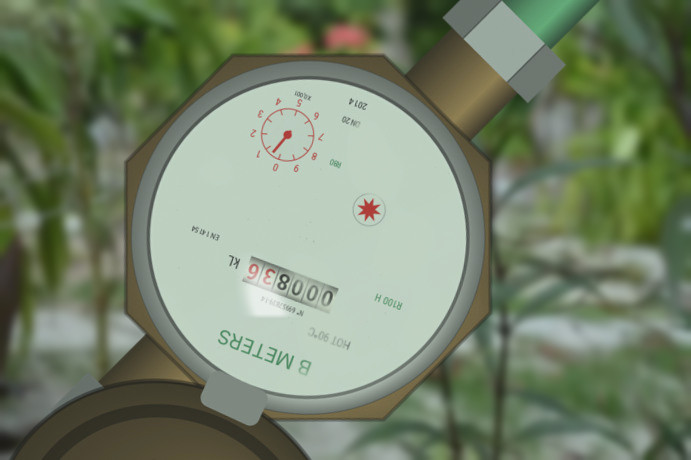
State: 8.360 kL
